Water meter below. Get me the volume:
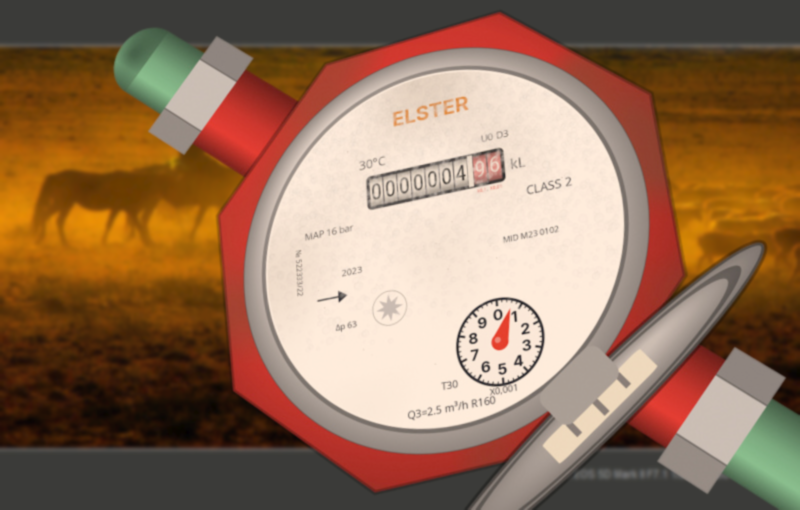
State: 4.960 kL
